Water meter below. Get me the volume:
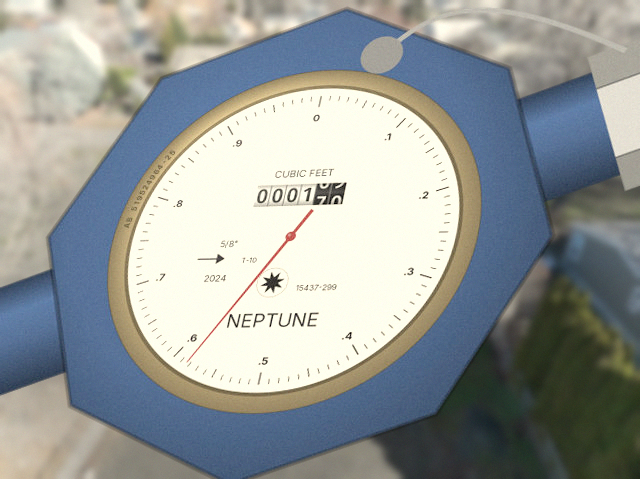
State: 169.58 ft³
